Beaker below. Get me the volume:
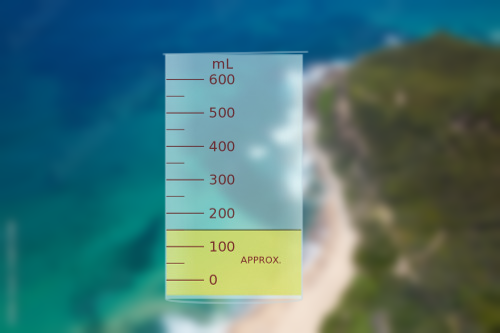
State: 150 mL
